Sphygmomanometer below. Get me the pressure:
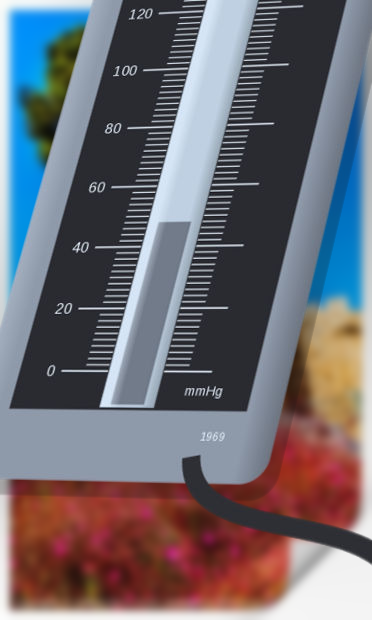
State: 48 mmHg
